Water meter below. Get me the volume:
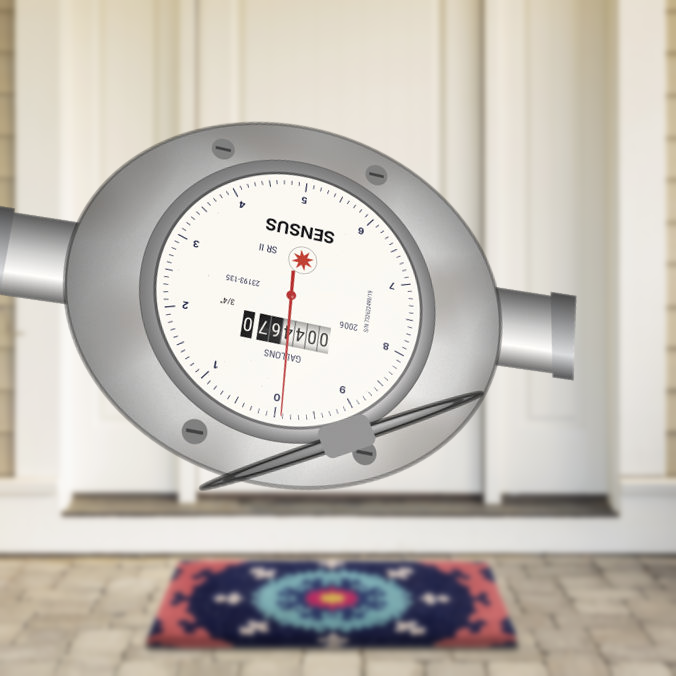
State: 44669.9 gal
